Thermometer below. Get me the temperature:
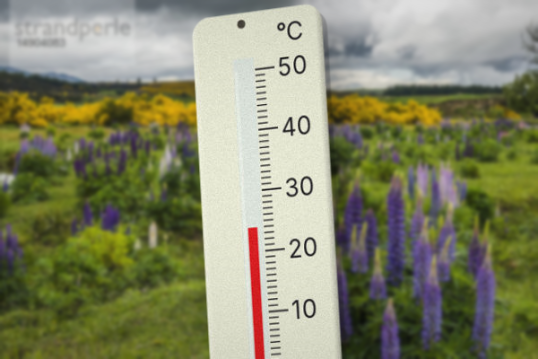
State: 24 °C
